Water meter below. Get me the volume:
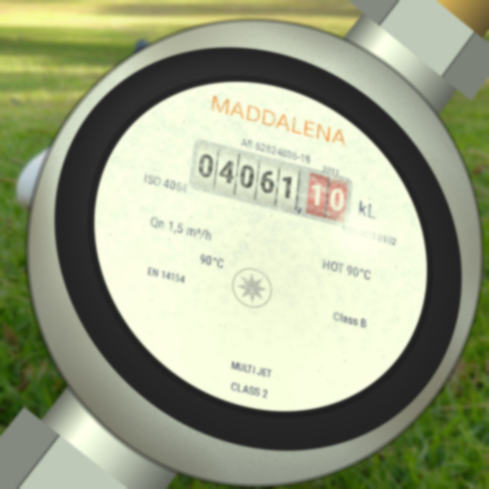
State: 4061.10 kL
